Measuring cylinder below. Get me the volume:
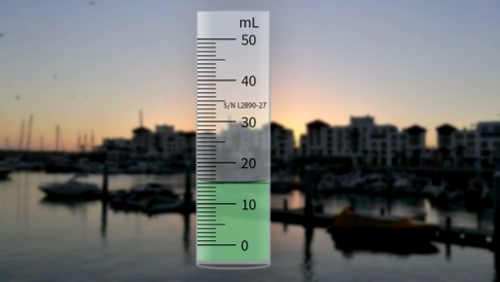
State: 15 mL
